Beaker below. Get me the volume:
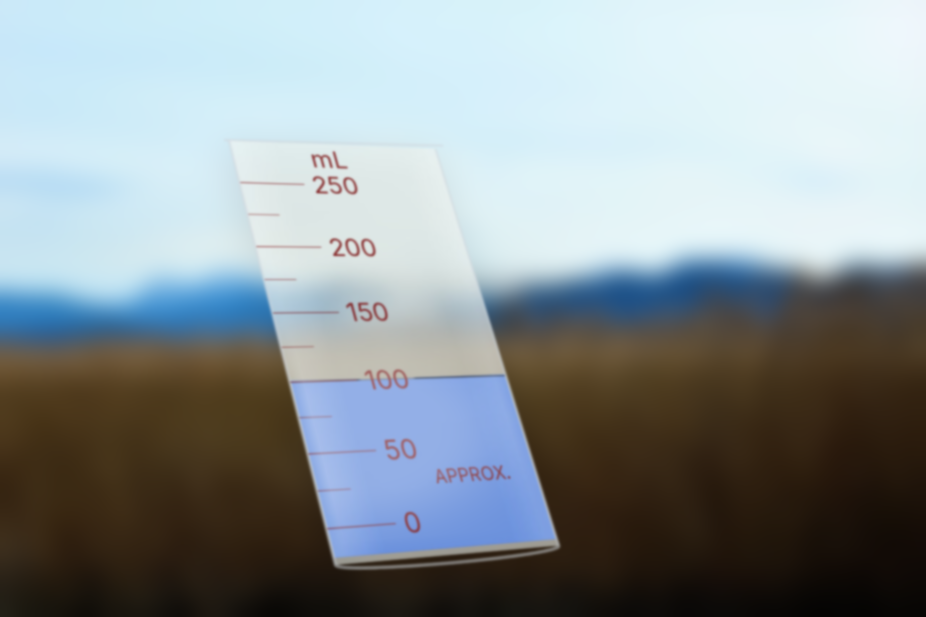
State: 100 mL
